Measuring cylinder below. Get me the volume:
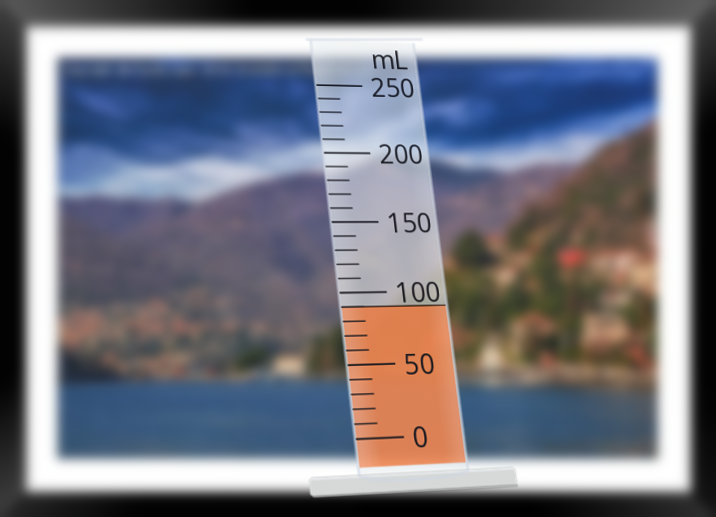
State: 90 mL
